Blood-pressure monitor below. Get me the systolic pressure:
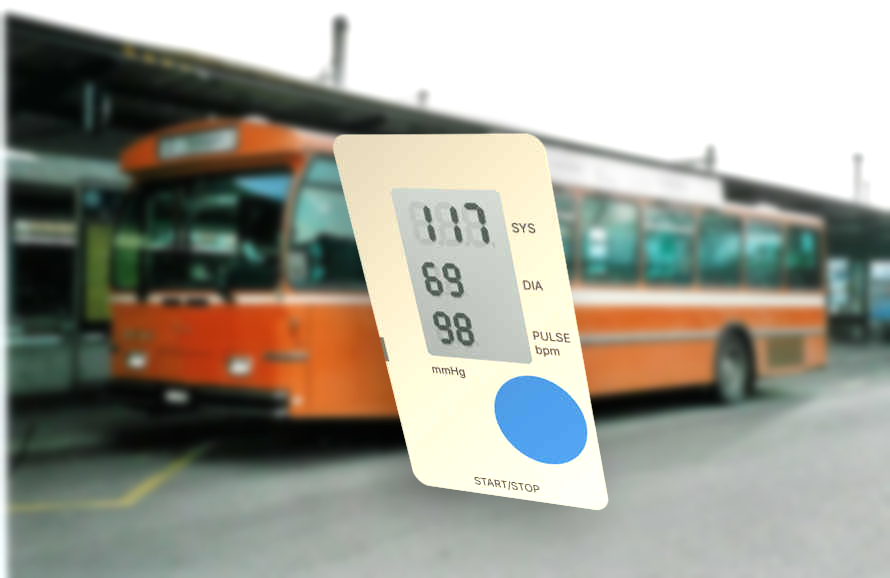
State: 117 mmHg
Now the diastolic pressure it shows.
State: 69 mmHg
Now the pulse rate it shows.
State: 98 bpm
